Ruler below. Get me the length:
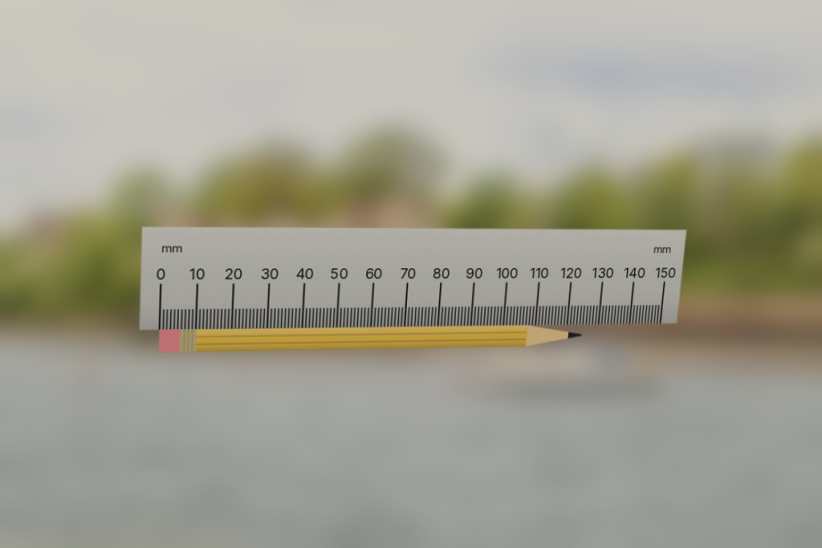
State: 125 mm
